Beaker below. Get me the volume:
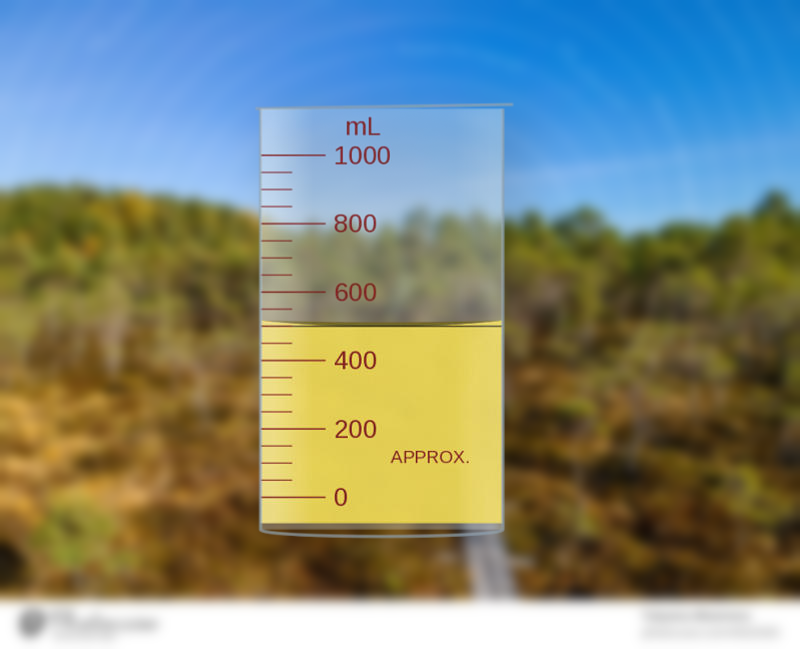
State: 500 mL
